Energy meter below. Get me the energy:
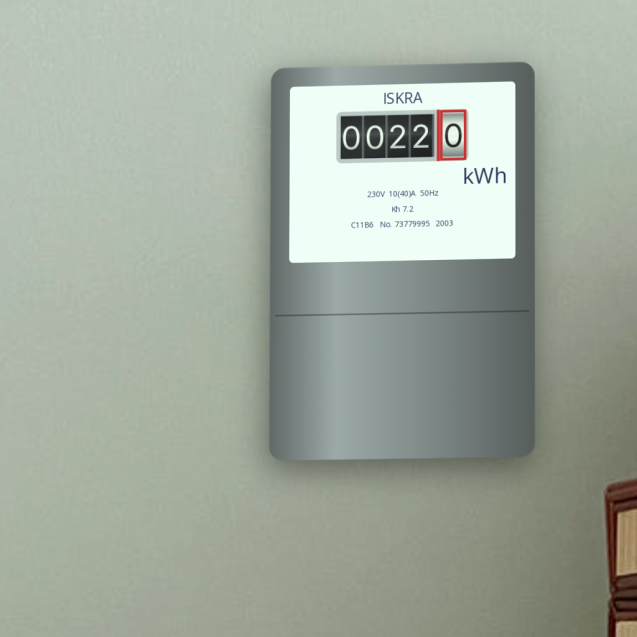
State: 22.0 kWh
